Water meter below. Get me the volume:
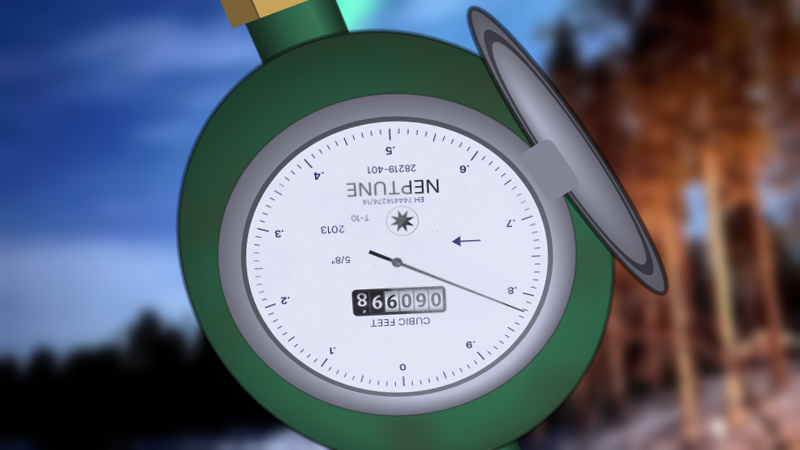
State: 60997.82 ft³
